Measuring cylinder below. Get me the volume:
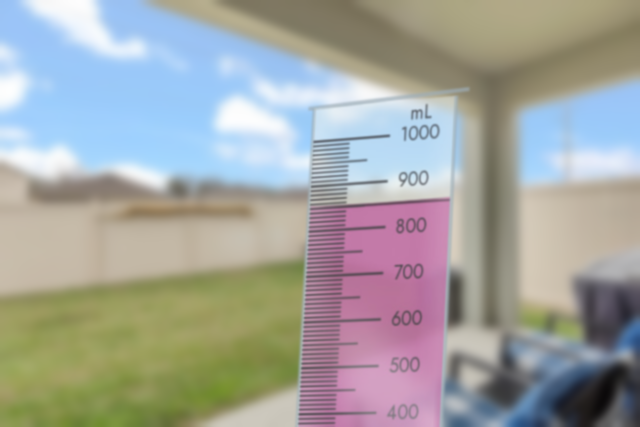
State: 850 mL
